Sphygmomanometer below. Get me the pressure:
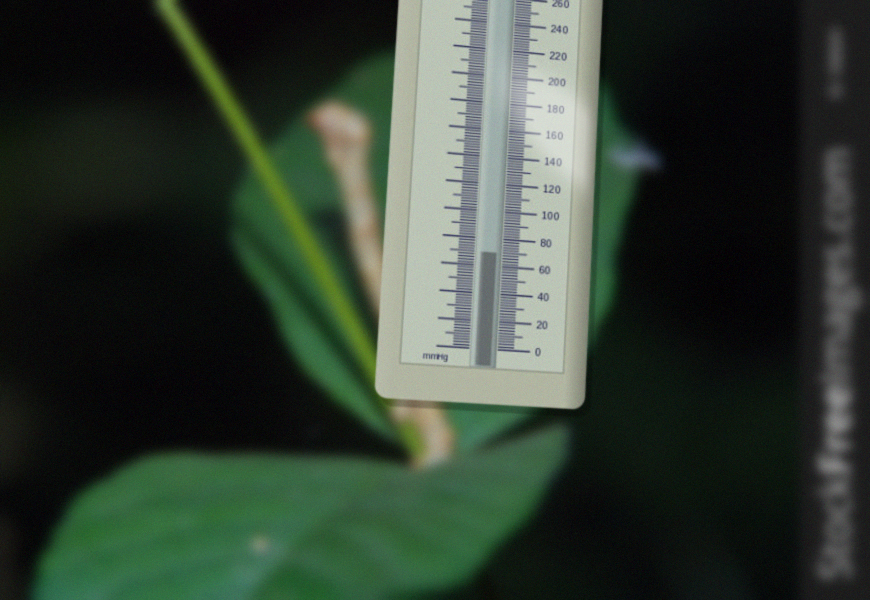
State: 70 mmHg
